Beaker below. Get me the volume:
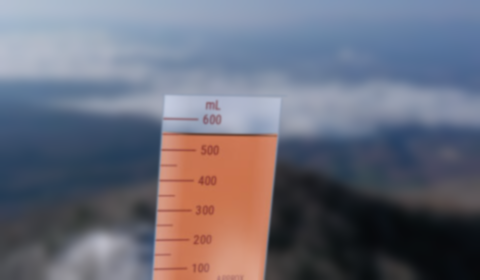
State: 550 mL
